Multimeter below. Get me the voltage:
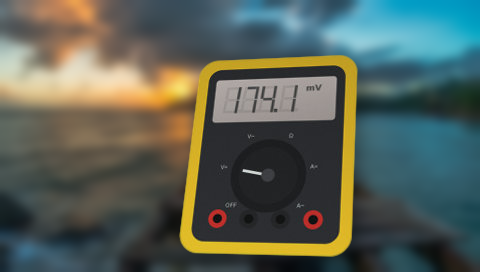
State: 174.1 mV
